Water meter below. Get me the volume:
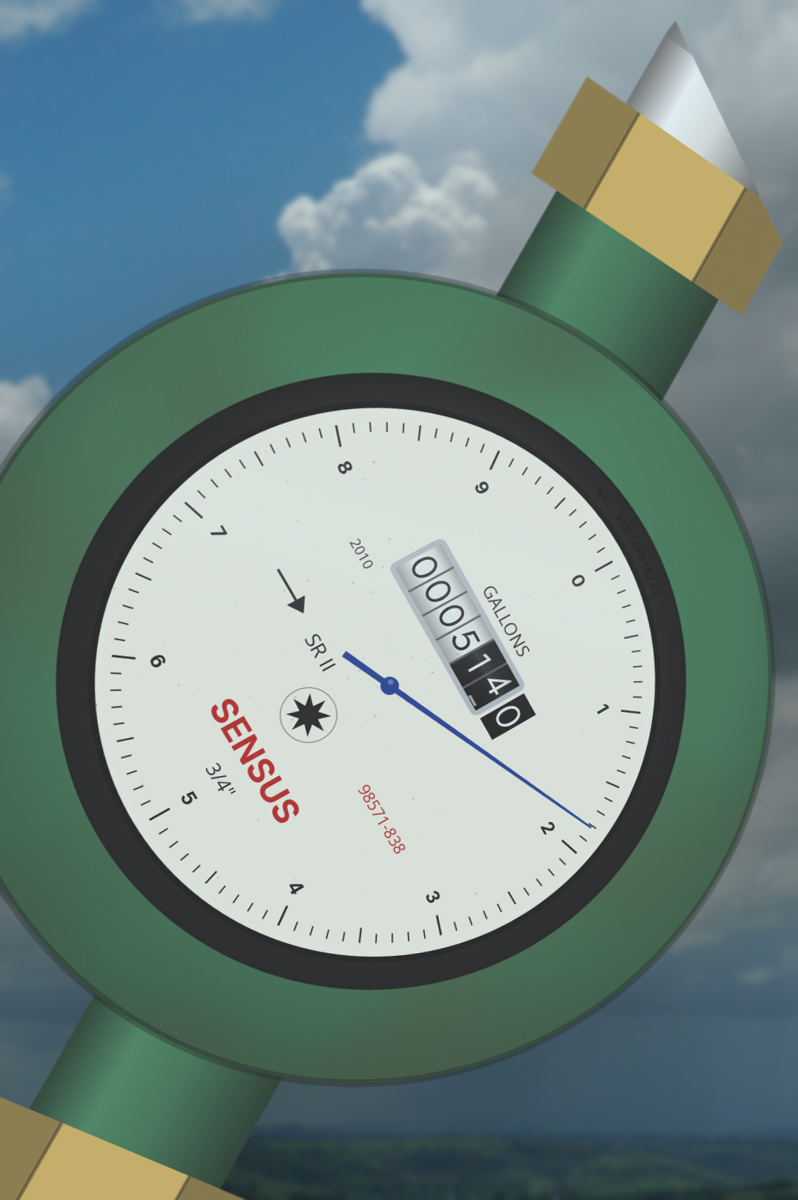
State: 5141.8 gal
